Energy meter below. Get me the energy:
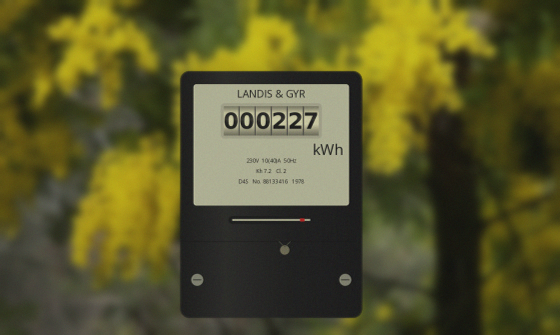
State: 227 kWh
